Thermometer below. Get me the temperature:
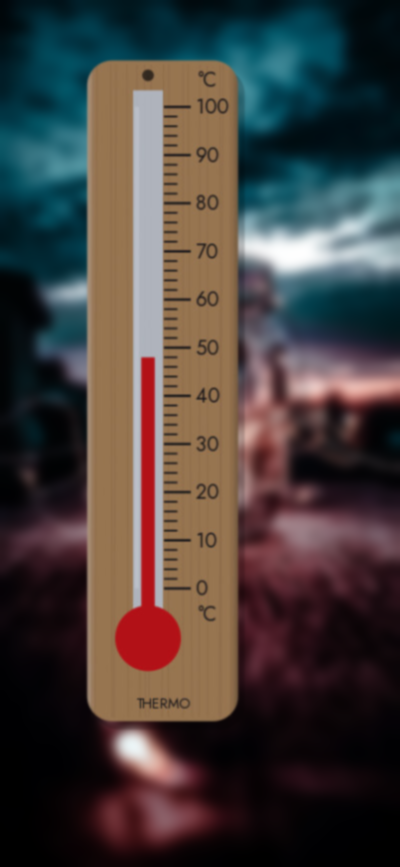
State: 48 °C
